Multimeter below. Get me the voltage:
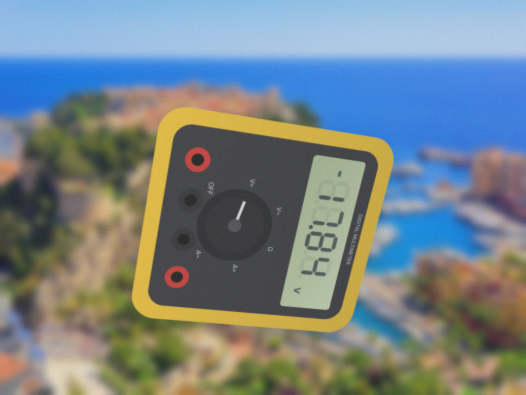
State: -17.84 V
